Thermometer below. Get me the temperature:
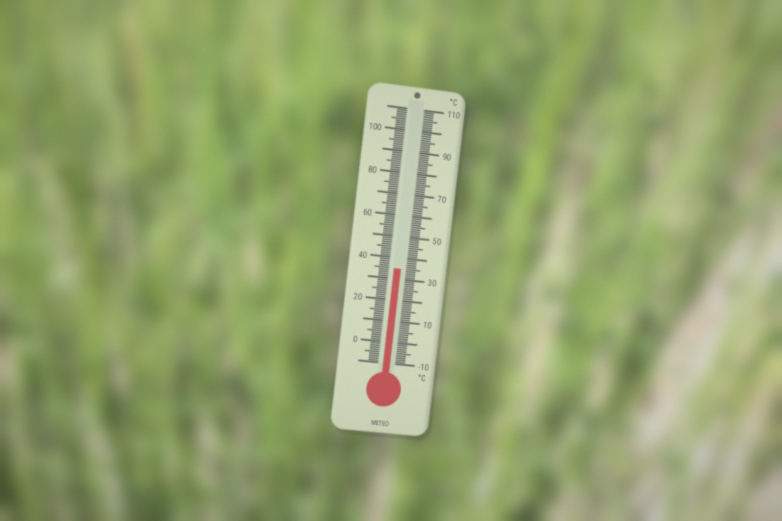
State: 35 °C
